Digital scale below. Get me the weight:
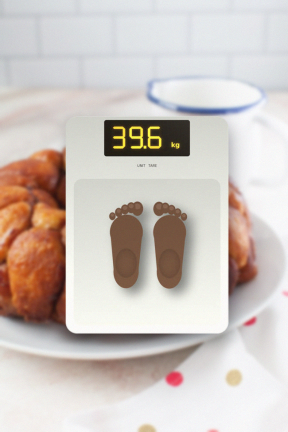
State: 39.6 kg
